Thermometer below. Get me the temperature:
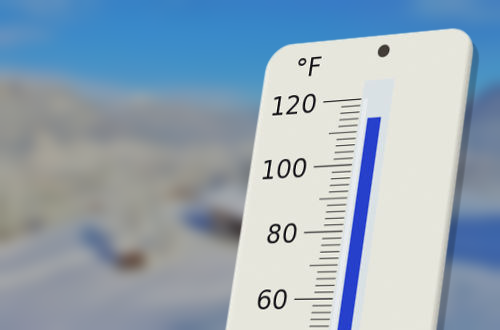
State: 114 °F
